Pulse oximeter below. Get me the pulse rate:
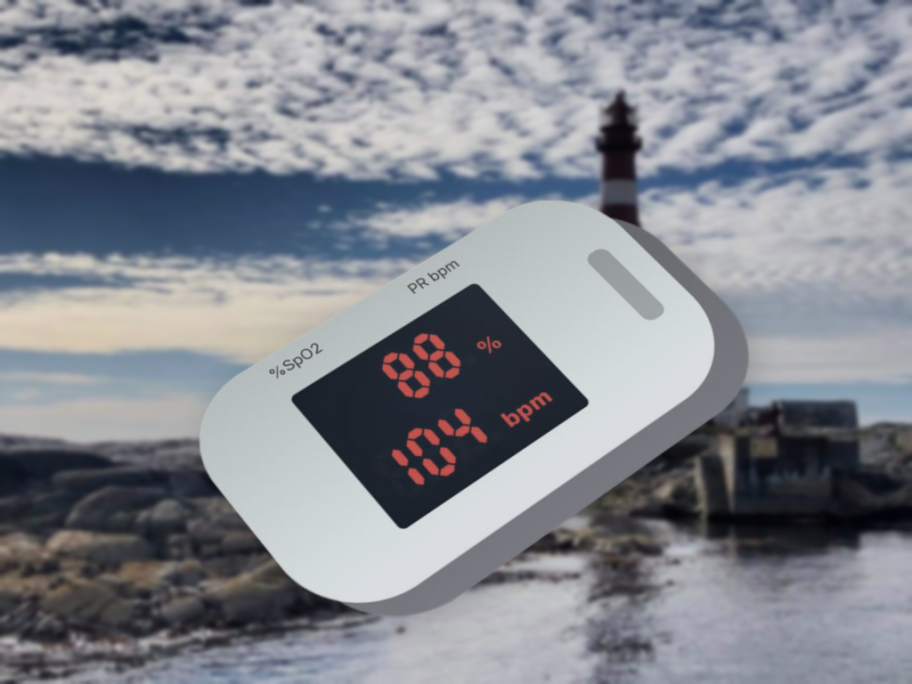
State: 104 bpm
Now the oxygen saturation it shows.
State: 88 %
